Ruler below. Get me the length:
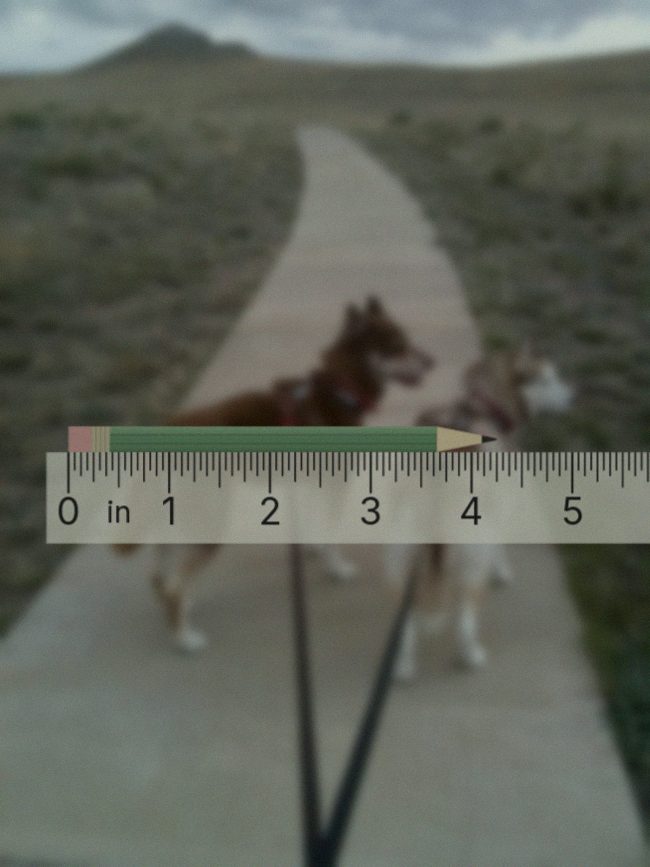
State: 4.25 in
